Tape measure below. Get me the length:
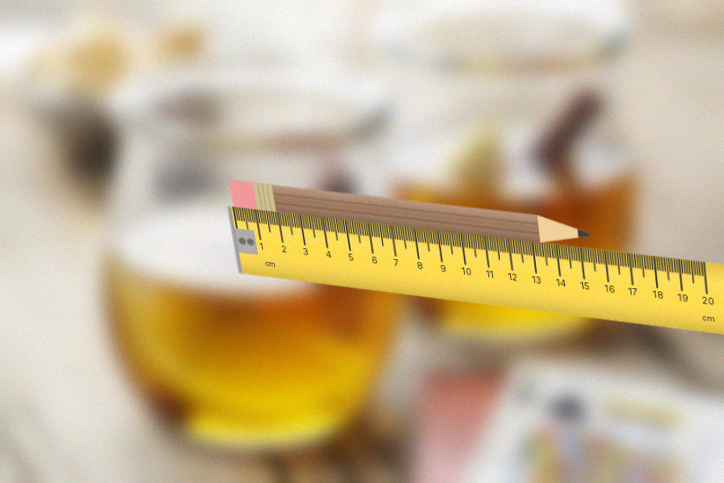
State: 15.5 cm
